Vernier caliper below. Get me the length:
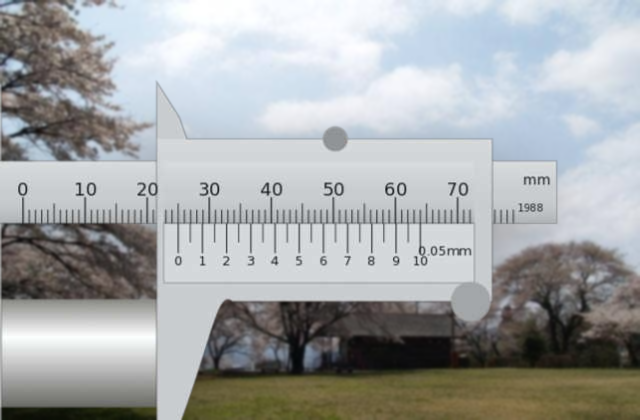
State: 25.0 mm
